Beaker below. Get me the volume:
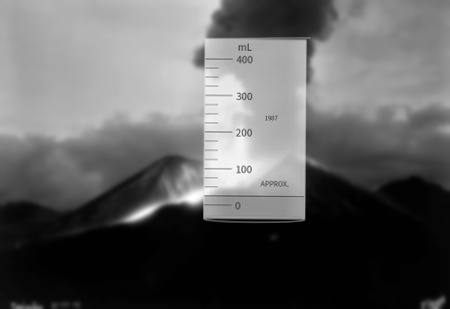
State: 25 mL
